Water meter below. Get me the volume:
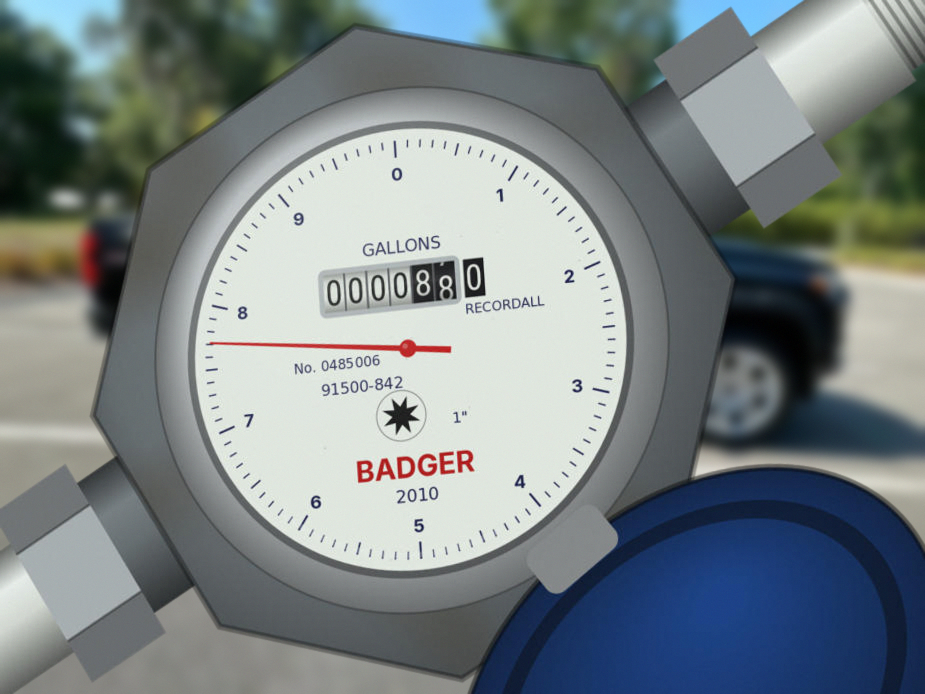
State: 877.7 gal
